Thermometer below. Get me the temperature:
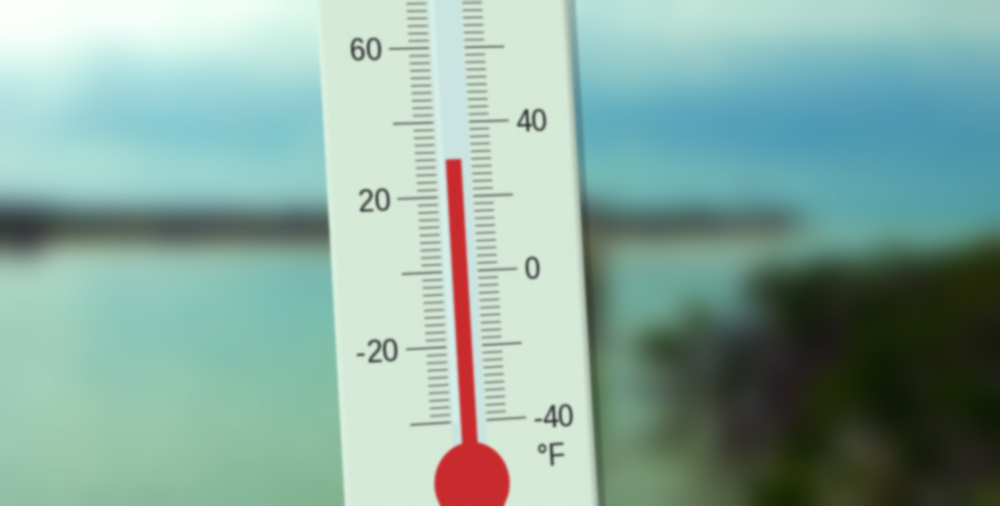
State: 30 °F
